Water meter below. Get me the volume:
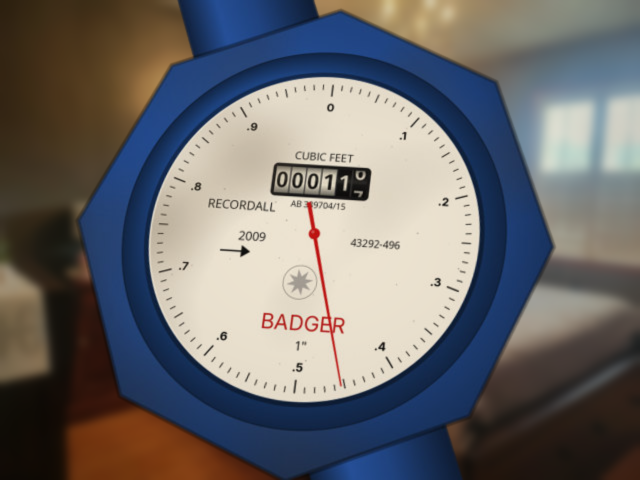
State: 116.45 ft³
